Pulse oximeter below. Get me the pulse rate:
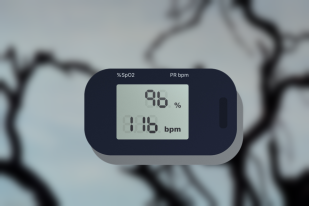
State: 116 bpm
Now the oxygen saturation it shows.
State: 96 %
